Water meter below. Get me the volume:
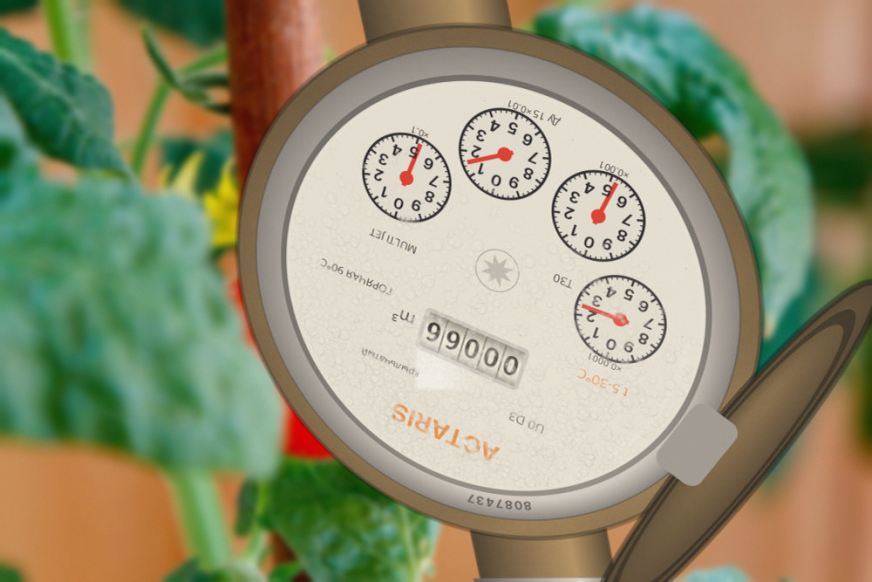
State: 66.5152 m³
